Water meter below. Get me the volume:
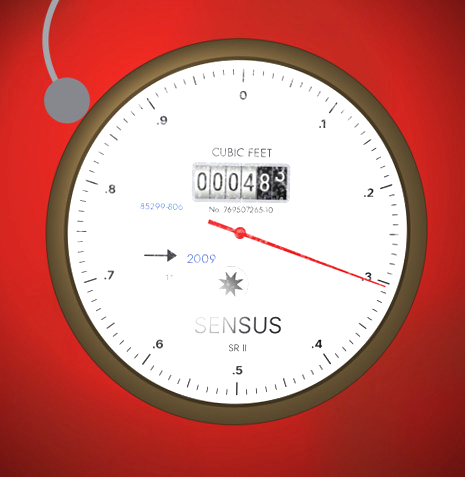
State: 483.30 ft³
